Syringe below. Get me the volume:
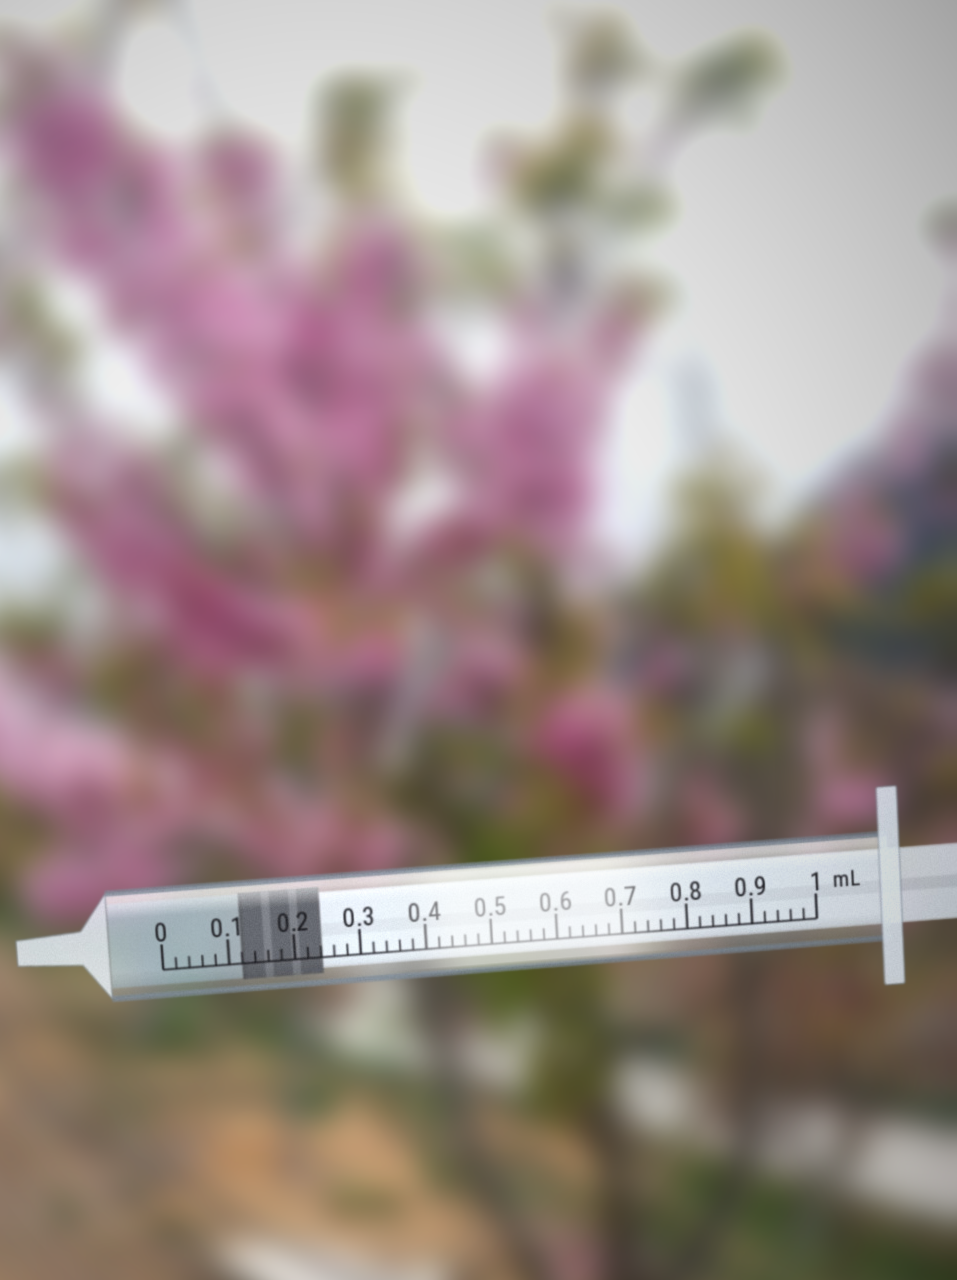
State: 0.12 mL
